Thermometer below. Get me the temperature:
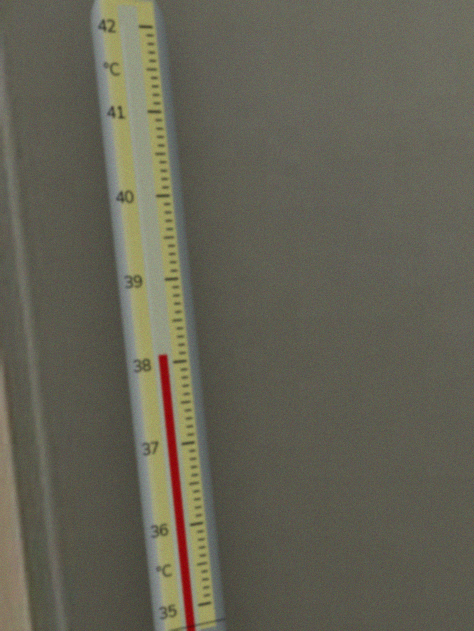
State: 38.1 °C
